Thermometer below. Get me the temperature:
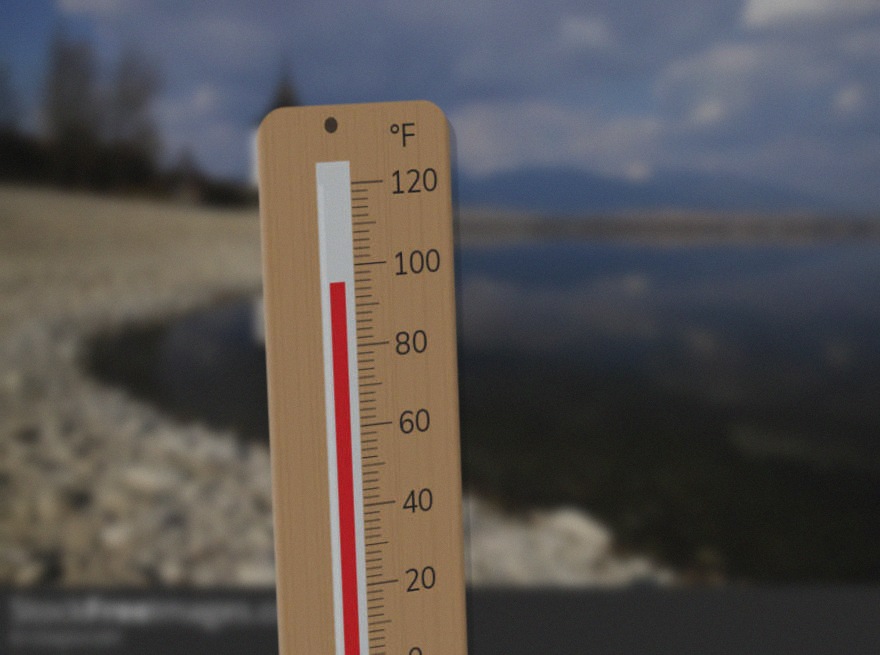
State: 96 °F
